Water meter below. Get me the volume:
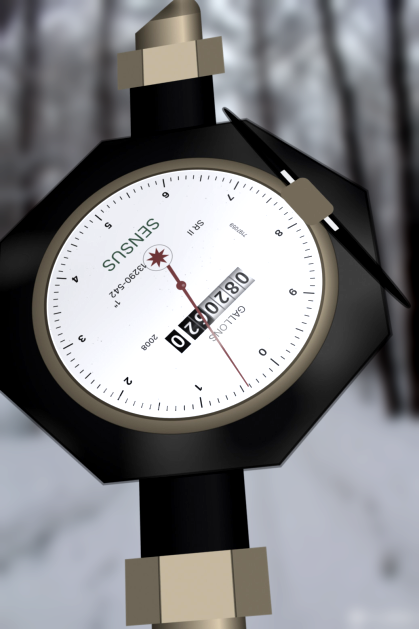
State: 820620.4 gal
